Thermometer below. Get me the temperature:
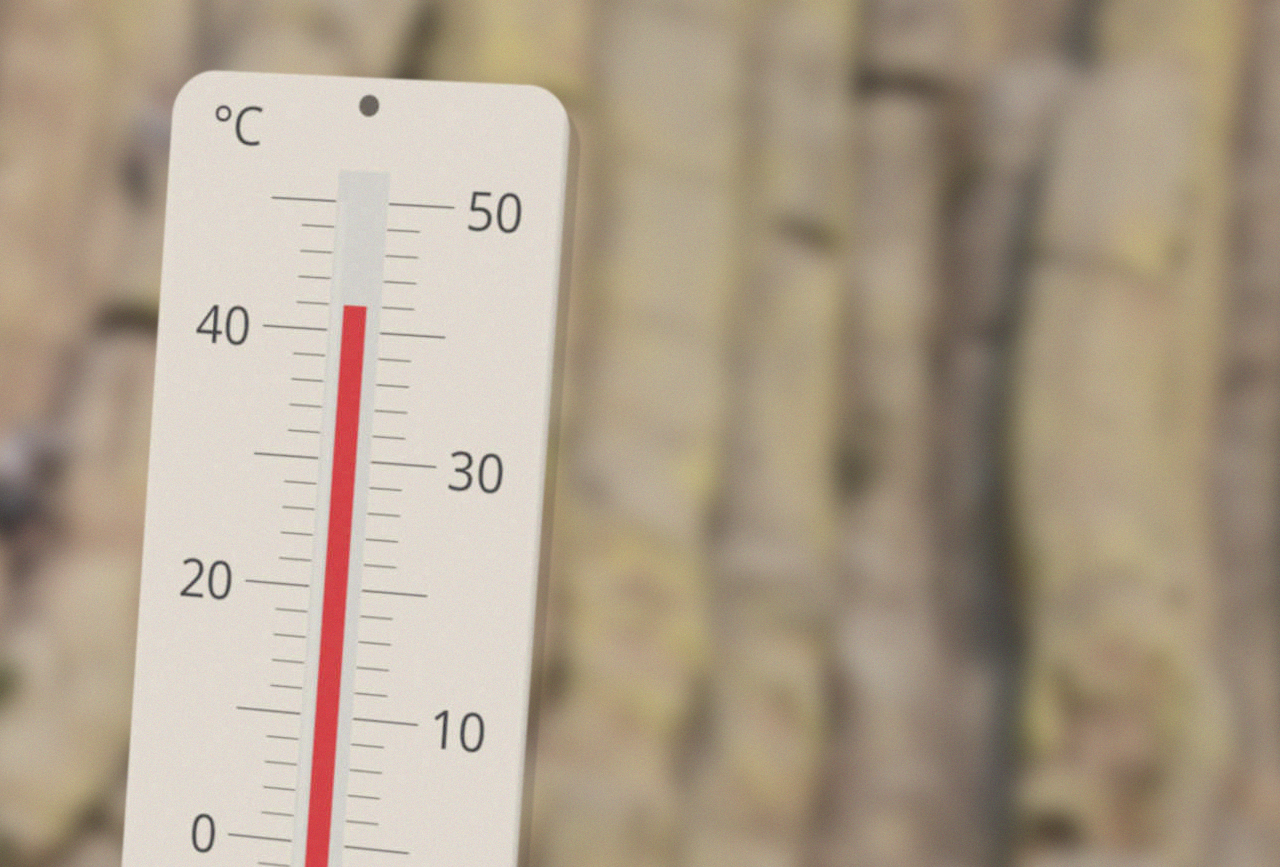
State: 42 °C
